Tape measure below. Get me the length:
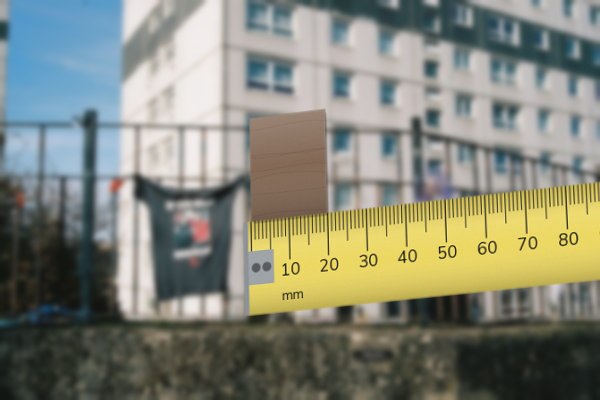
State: 20 mm
